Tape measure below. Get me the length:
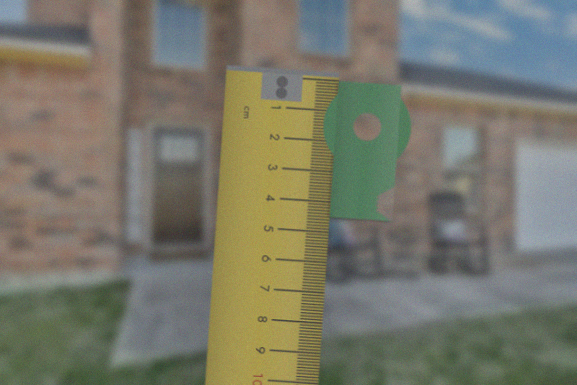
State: 4.5 cm
